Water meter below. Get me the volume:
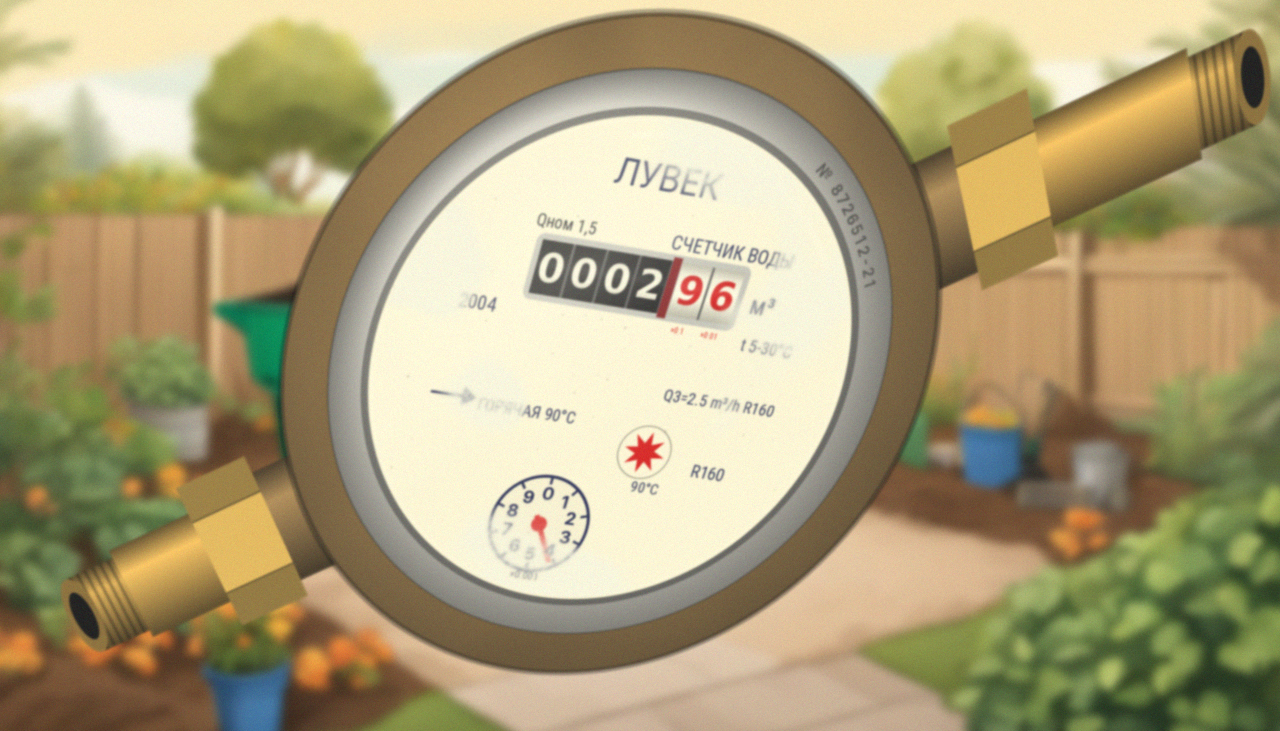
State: 2.964 m³
